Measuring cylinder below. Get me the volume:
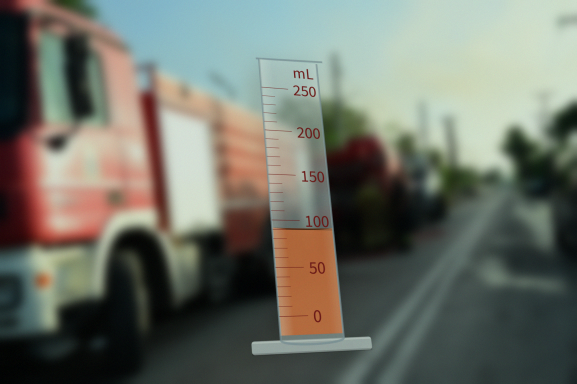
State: 90 mL
